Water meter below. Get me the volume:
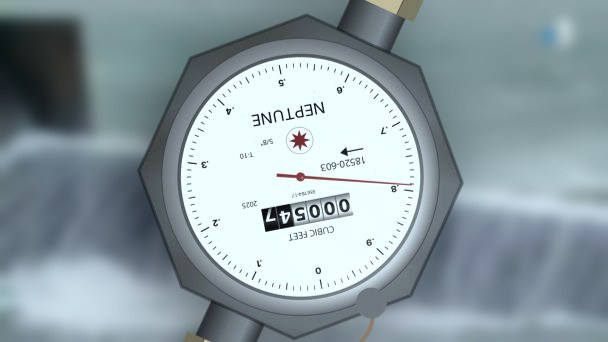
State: 546.79 ft³
